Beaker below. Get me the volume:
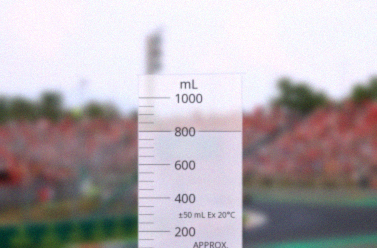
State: 800 mL
